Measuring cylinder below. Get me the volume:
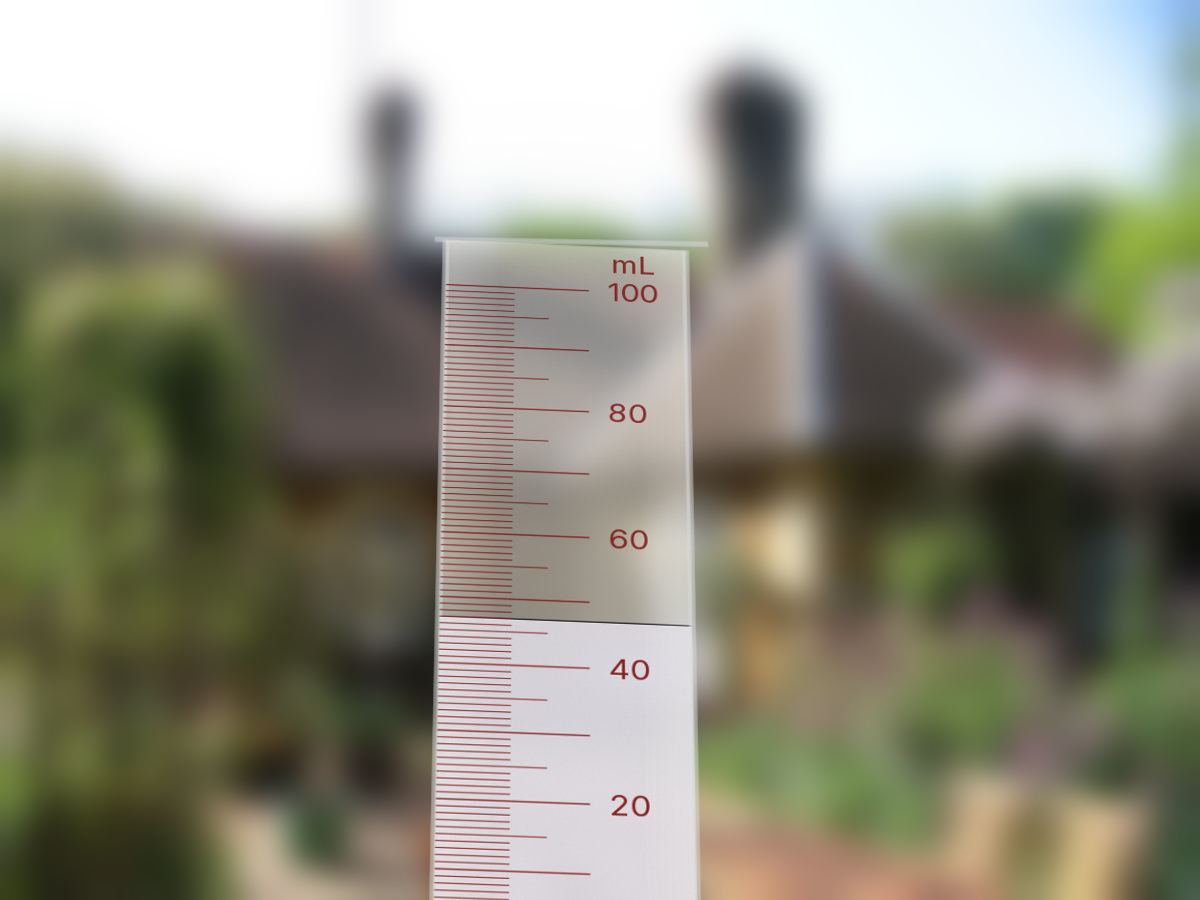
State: 47 mL
